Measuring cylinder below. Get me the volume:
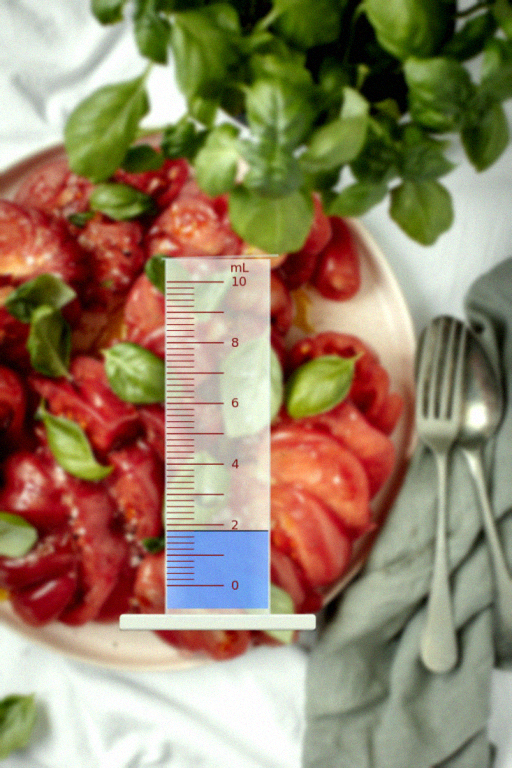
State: 1.8 mL
